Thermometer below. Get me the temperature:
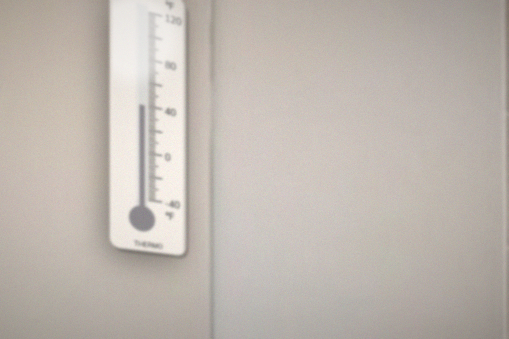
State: 40 °F
